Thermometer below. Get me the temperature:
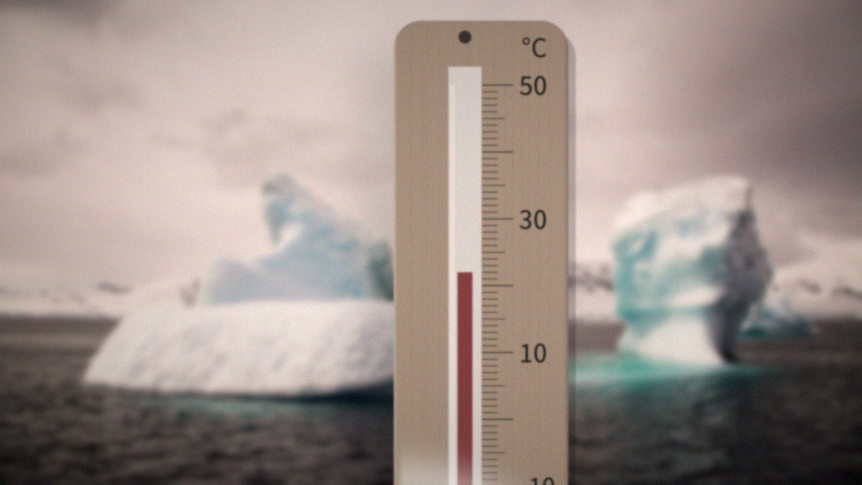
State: 22 °C
